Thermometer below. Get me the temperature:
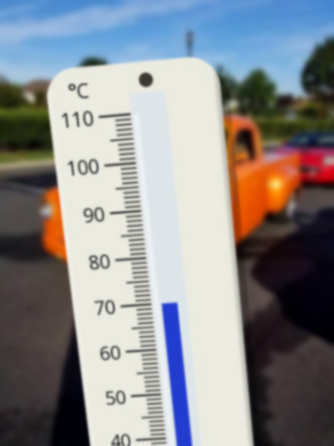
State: 70 °C
